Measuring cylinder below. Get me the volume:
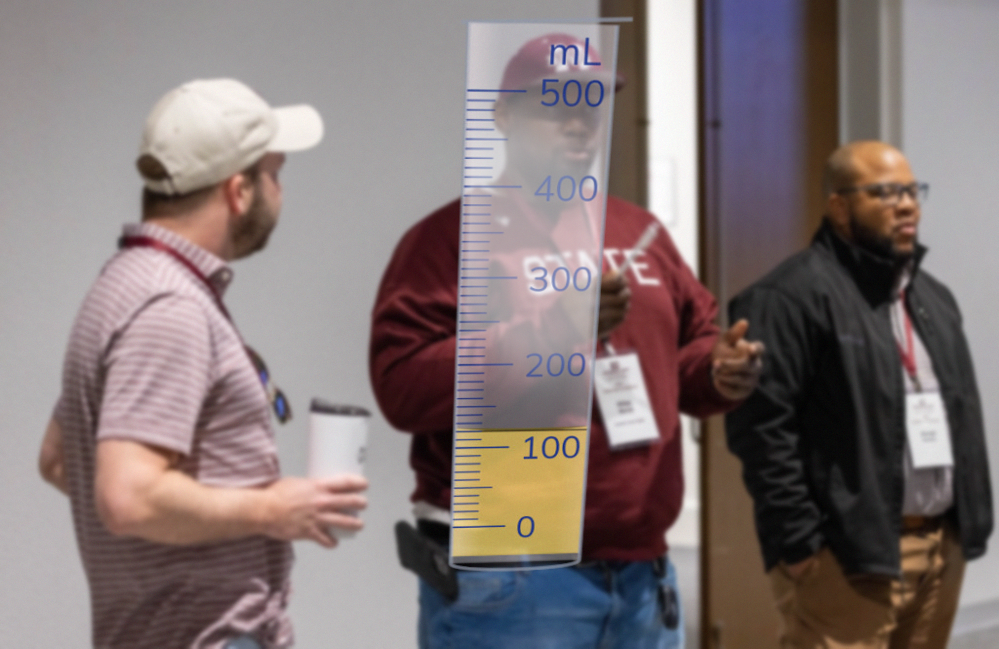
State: 120 mL
